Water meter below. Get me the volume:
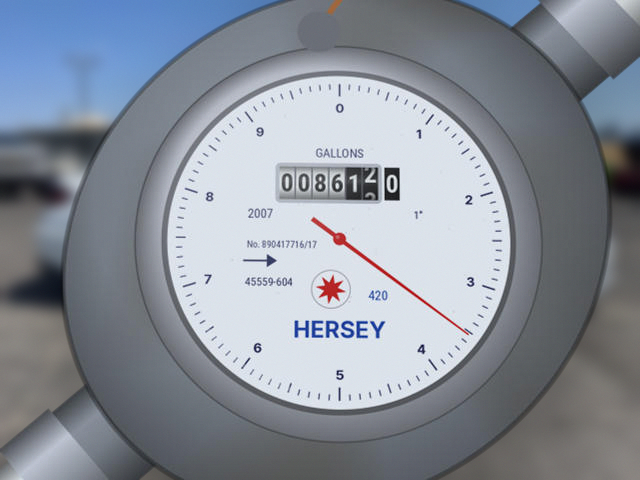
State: 86123.5 gal
